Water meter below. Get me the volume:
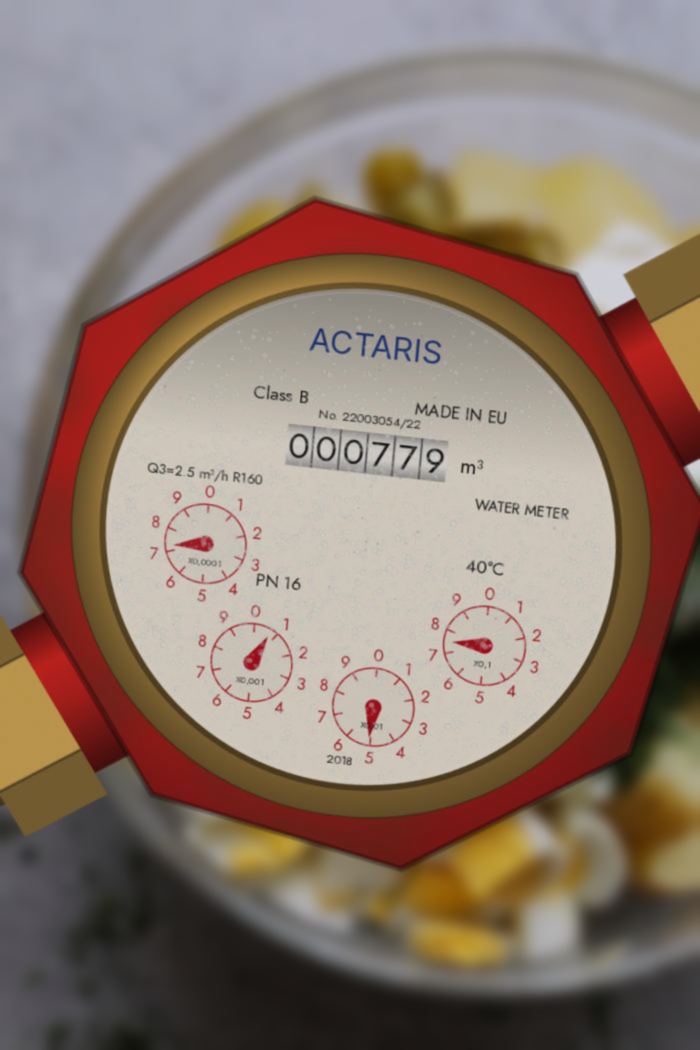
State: 779.7507 m³
